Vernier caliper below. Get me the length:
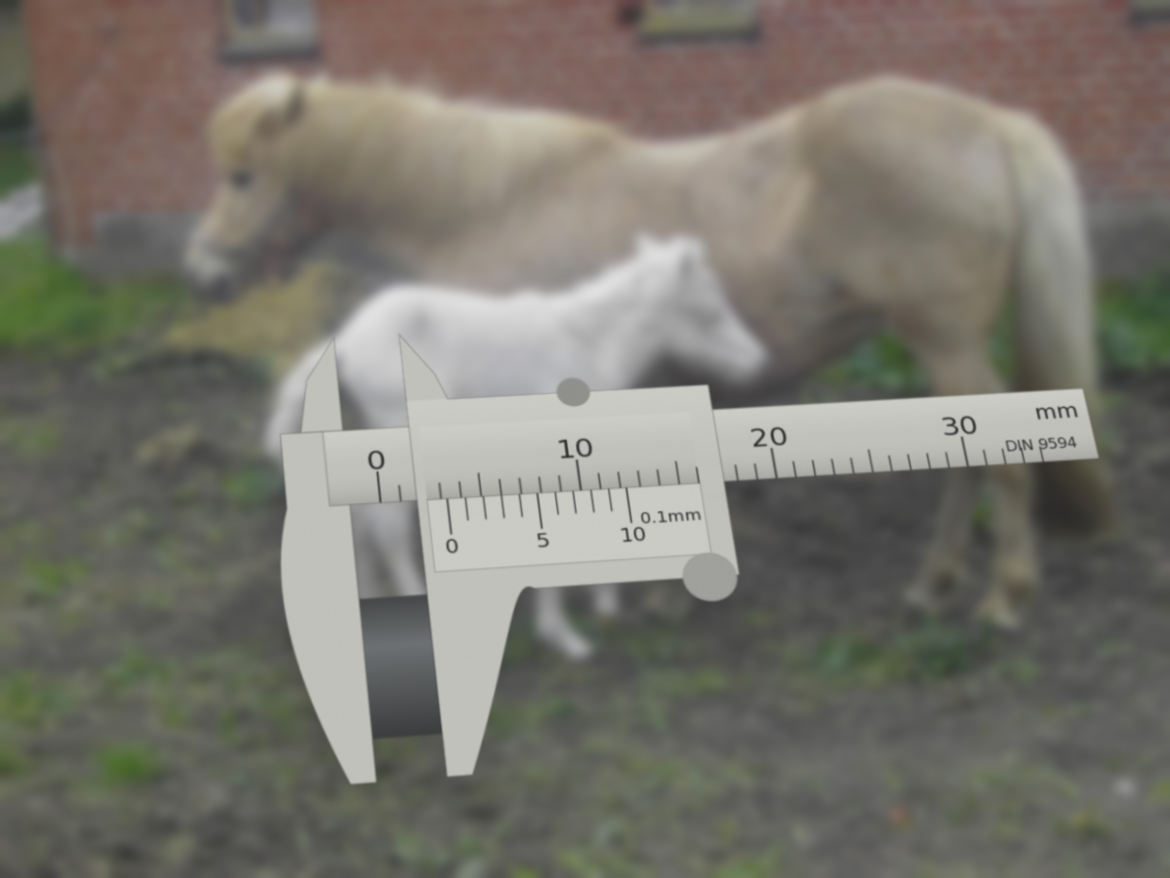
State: 3.3 mm
